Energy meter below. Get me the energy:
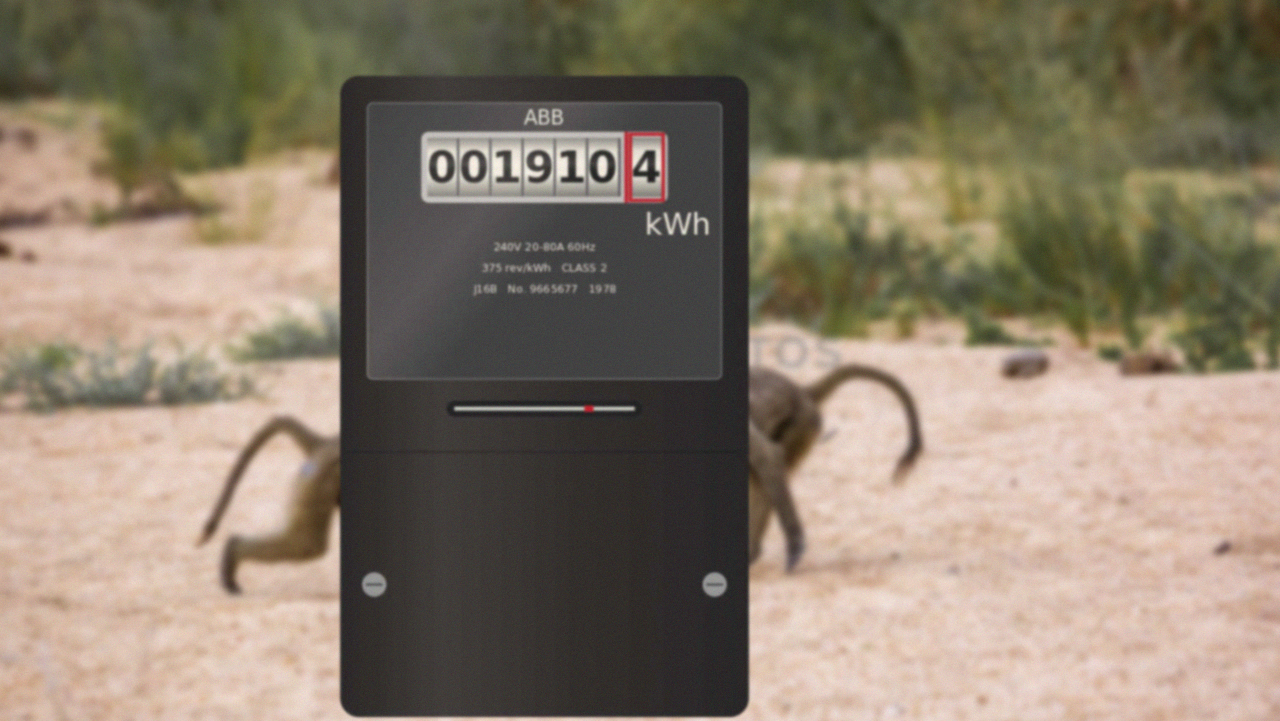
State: 1910.4 kWh
